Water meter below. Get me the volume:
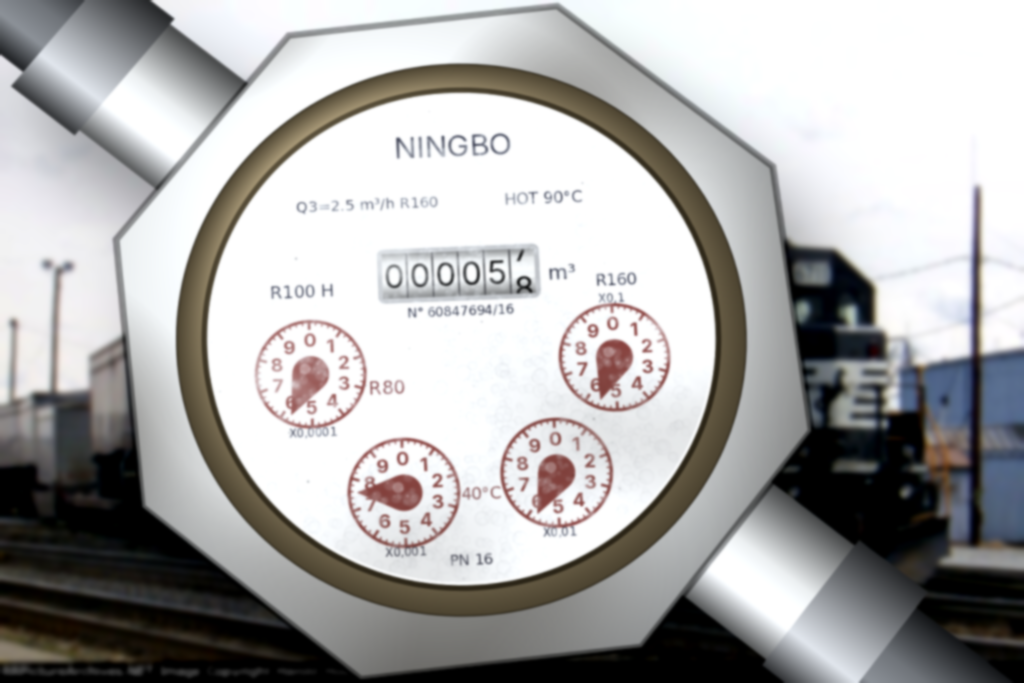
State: 57.5575 m³
